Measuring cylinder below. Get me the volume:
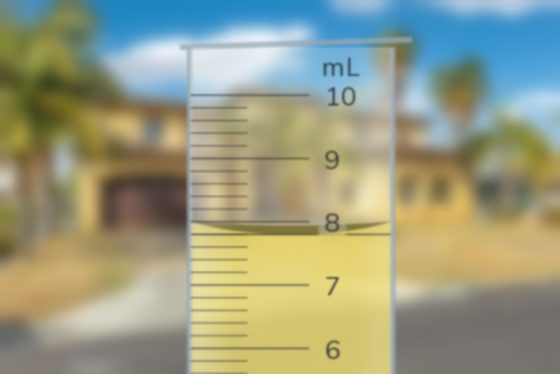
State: 7.8 mL
